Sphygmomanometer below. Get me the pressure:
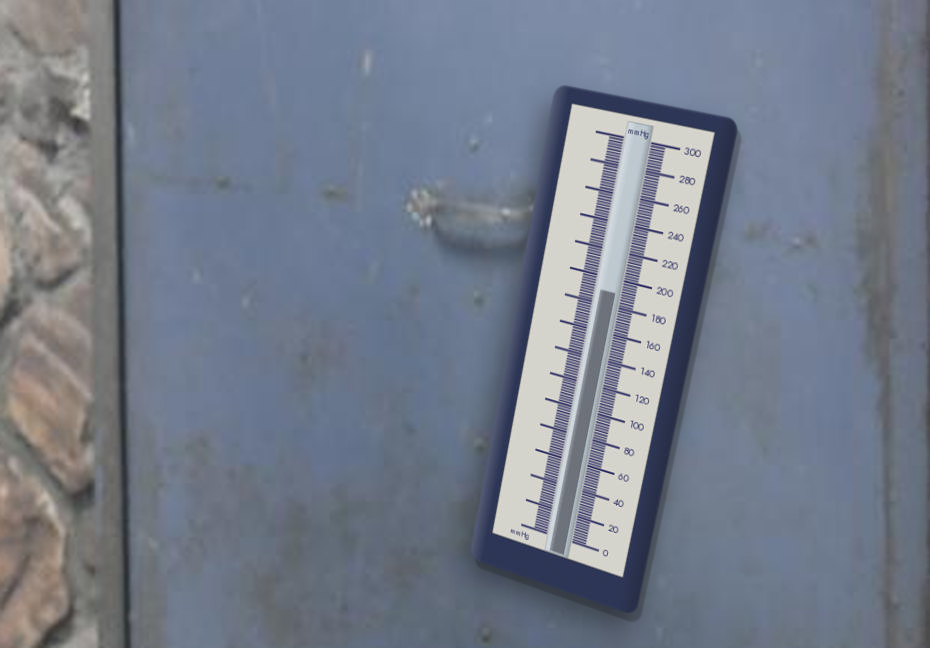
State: 190 mmHg
